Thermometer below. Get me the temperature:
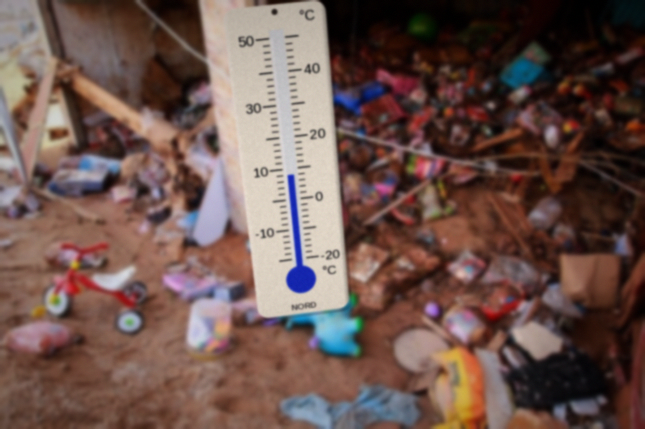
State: 8 °C
